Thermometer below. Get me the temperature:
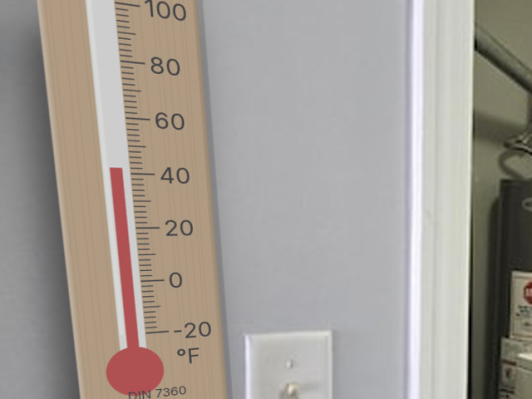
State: 42 °F
